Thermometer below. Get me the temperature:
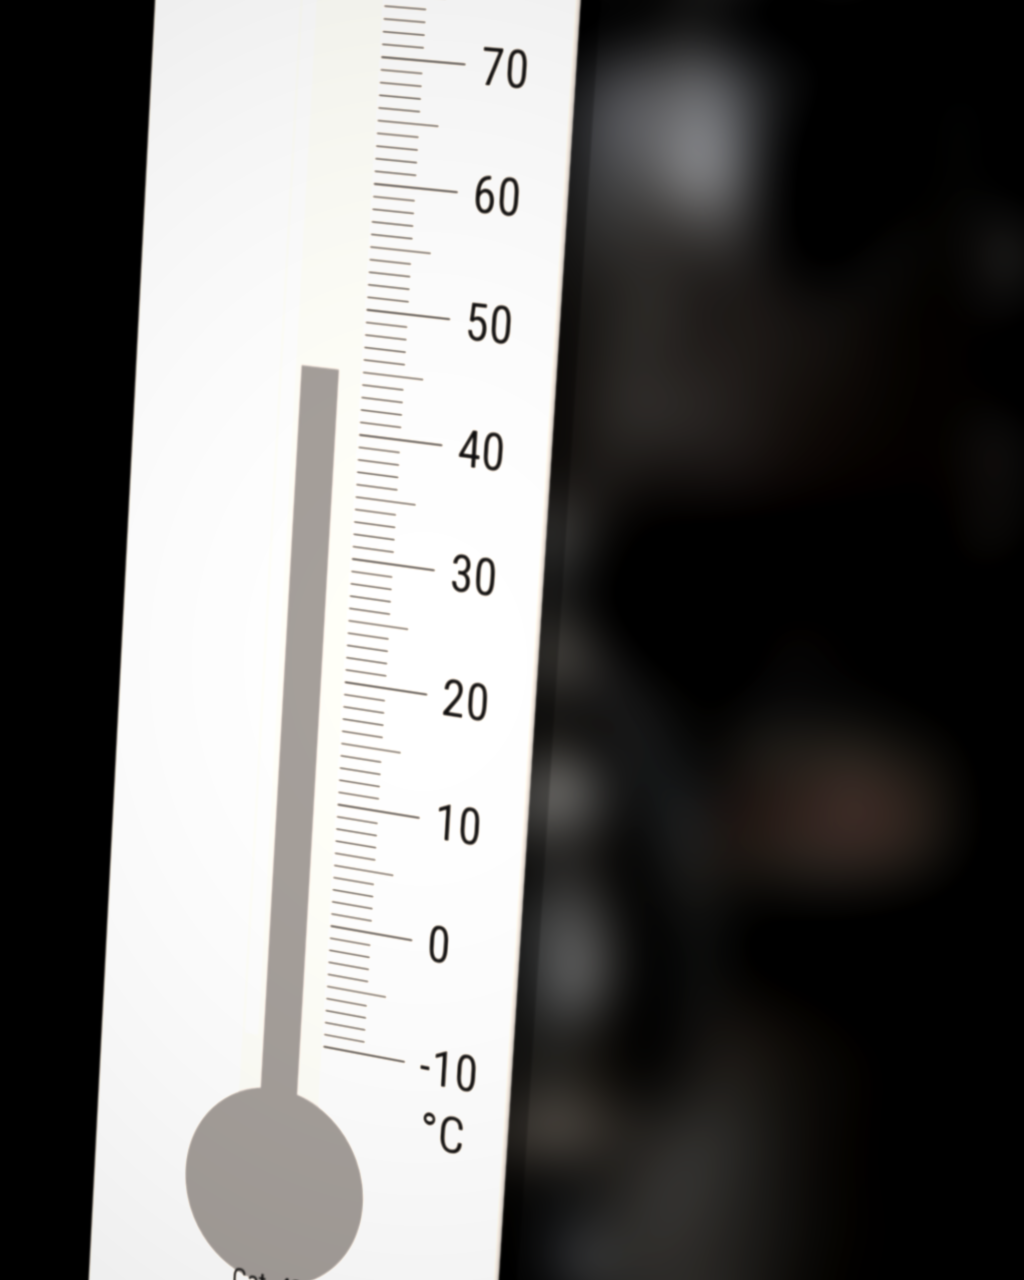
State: 45 °C
